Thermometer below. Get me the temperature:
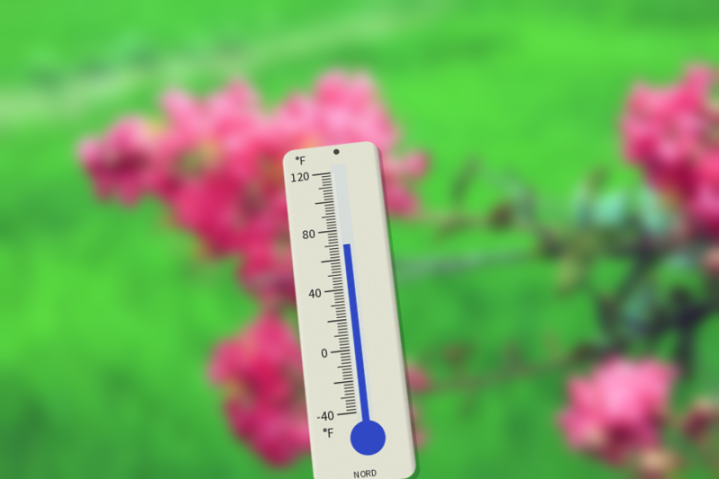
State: 70 °F
